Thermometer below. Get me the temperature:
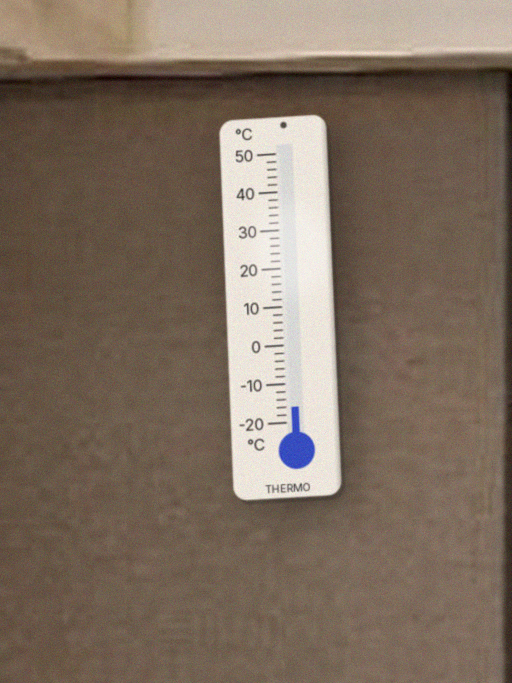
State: -16 °C
